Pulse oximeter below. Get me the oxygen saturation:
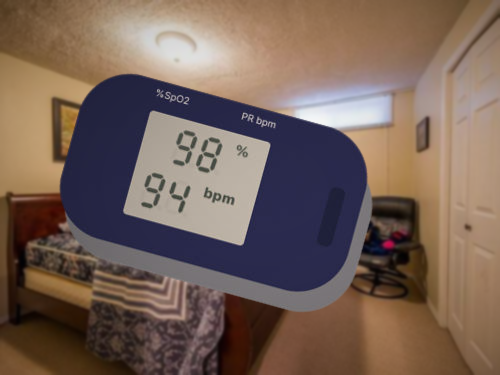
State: 98 %
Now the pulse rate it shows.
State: 94 bpm
